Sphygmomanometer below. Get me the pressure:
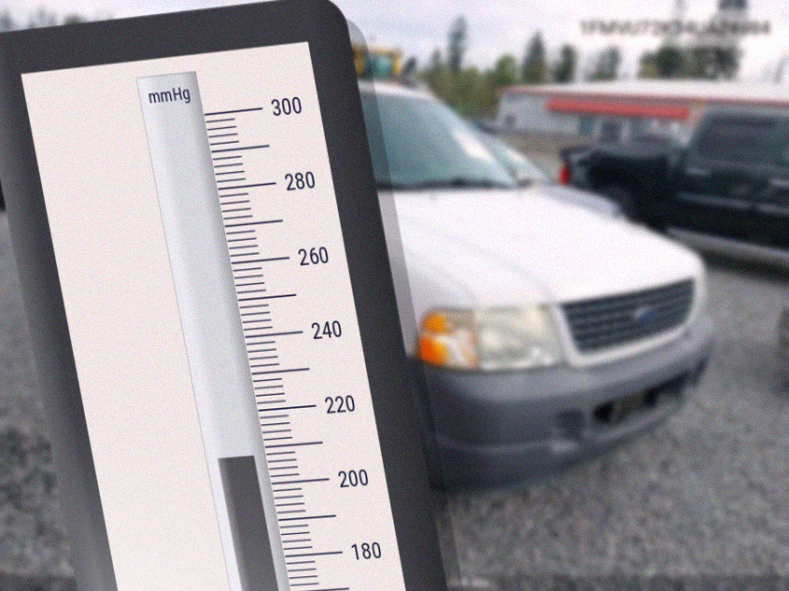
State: 208 mmHg
